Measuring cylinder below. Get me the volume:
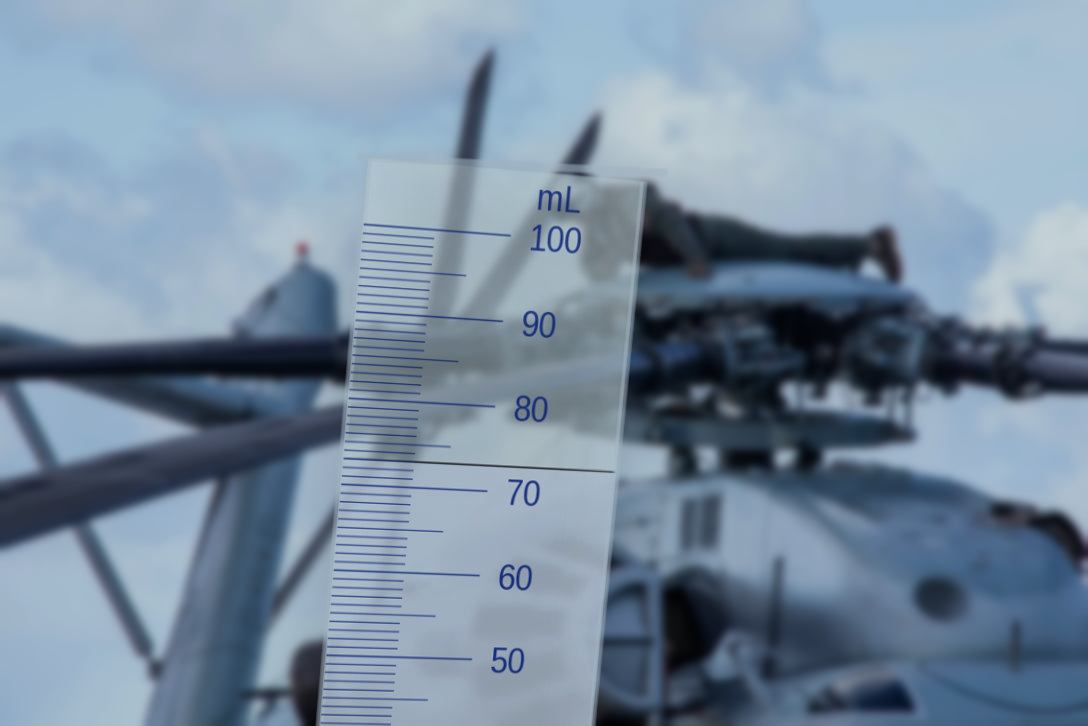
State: 73 mL
